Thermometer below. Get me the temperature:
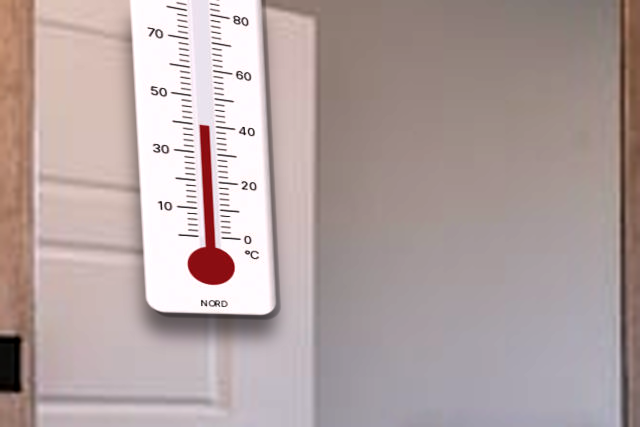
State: 40 °C
